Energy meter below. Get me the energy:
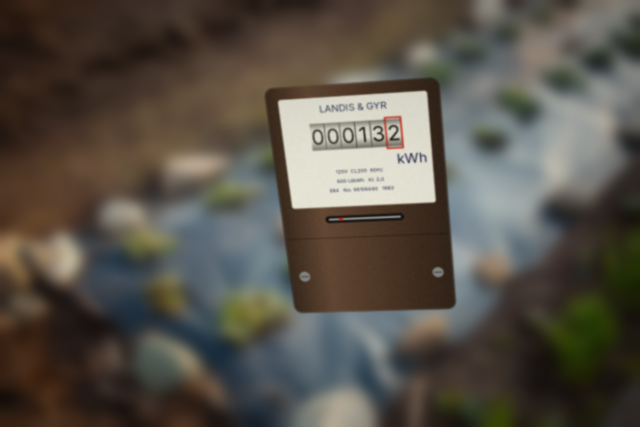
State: 13.2 kWh
